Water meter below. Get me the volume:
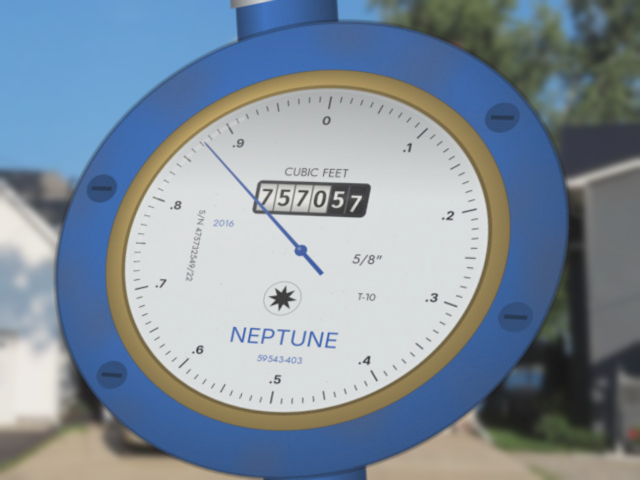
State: 757056.87 ft³
